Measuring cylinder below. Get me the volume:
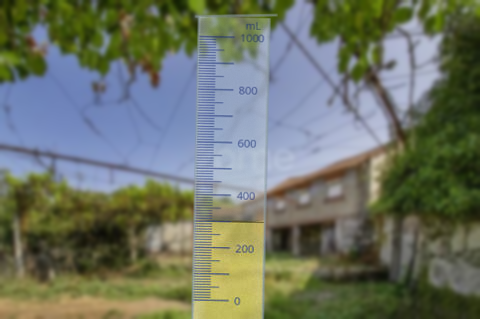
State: 300 mL
